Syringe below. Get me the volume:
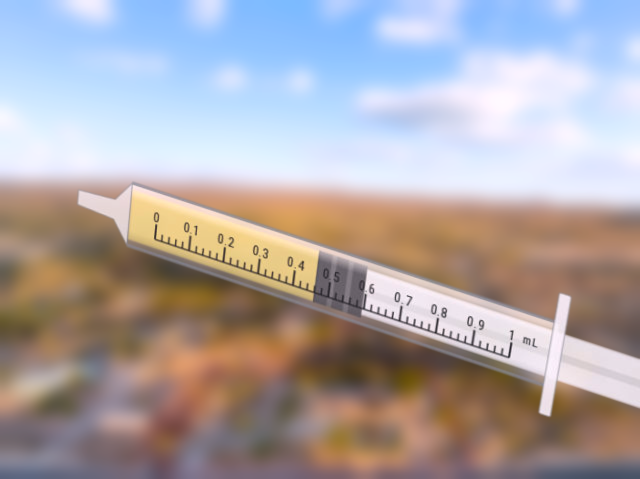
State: 0.46 mL
